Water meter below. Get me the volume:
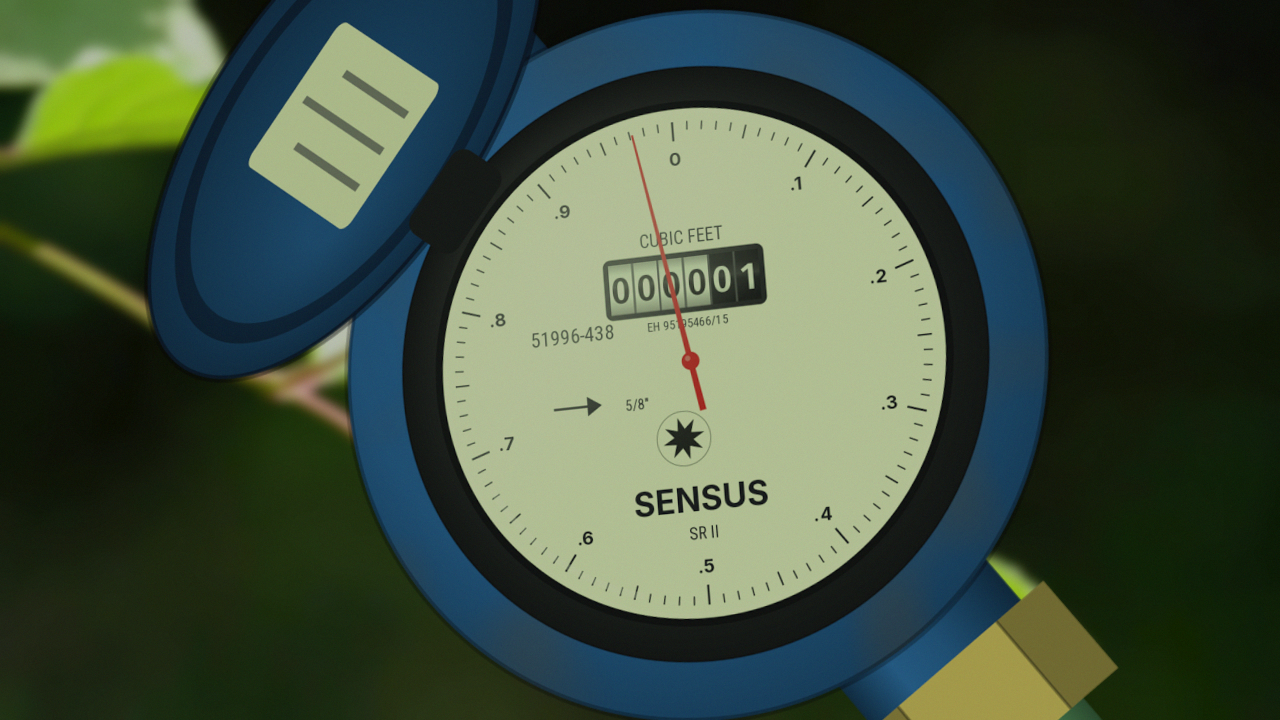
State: 0.97 ft³
